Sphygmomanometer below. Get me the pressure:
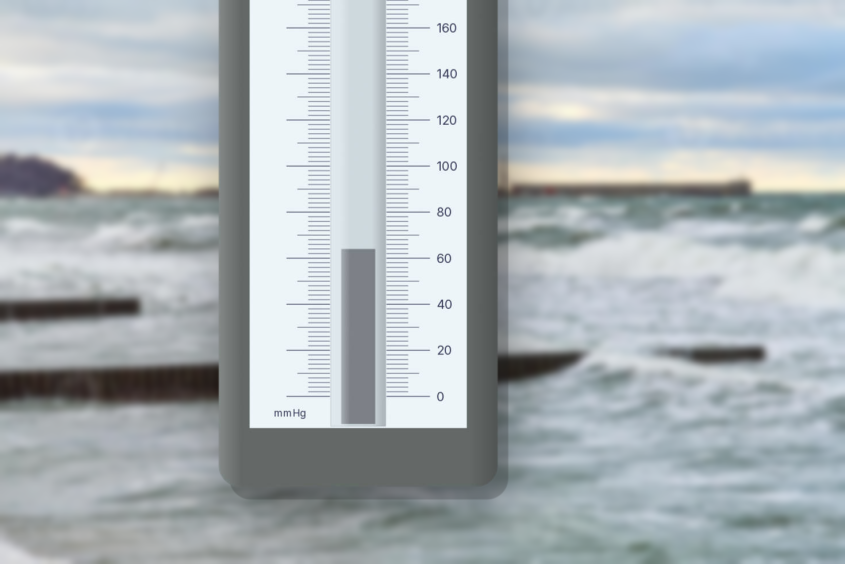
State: 64 mmHg
